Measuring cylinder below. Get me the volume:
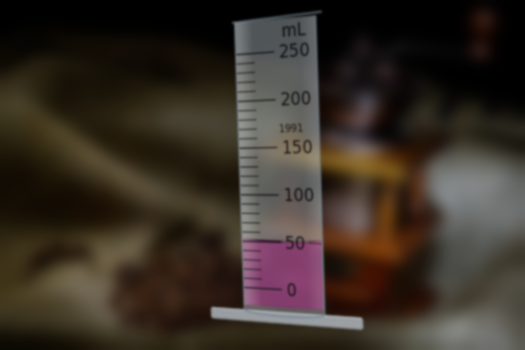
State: 50 mL
